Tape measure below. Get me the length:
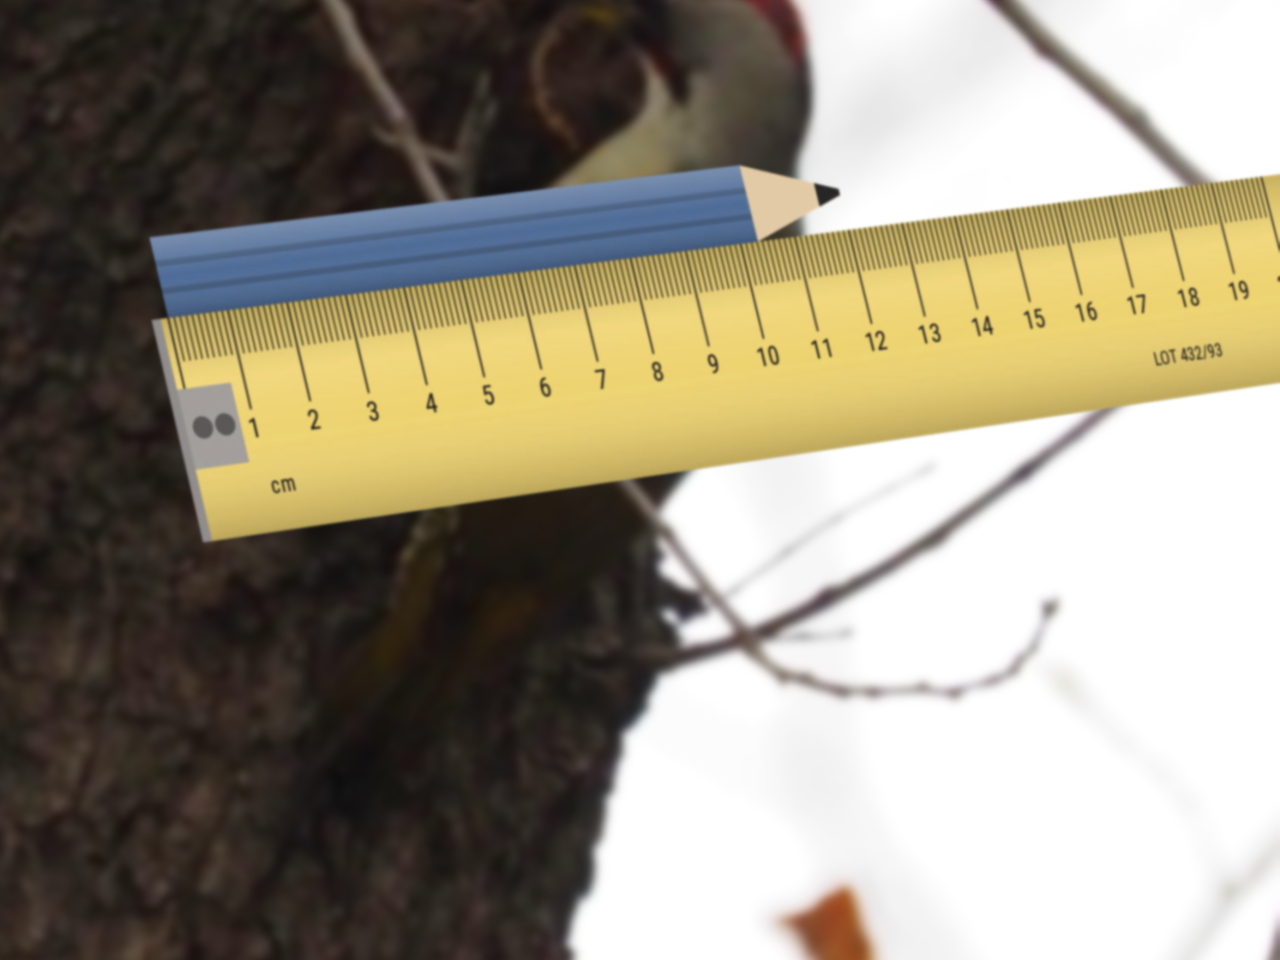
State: 12 cm
